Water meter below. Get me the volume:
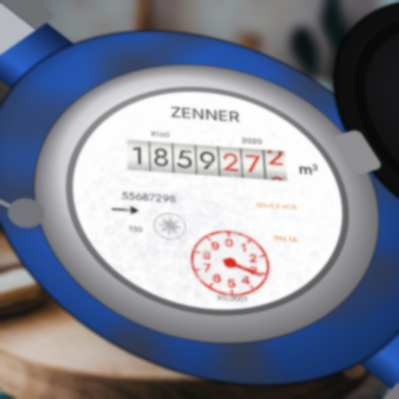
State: 1859.2723 m³
